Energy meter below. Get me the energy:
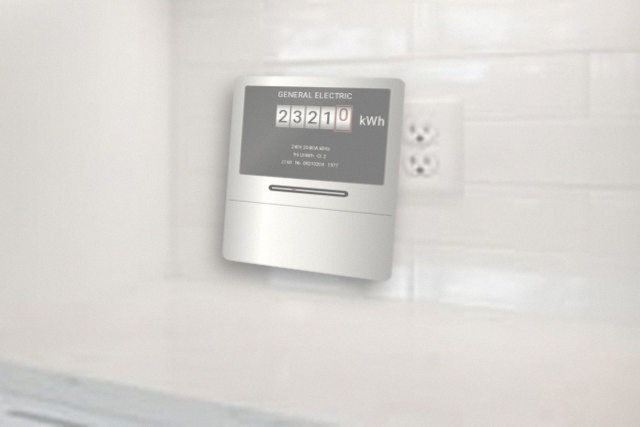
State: 2321.0 kWh
